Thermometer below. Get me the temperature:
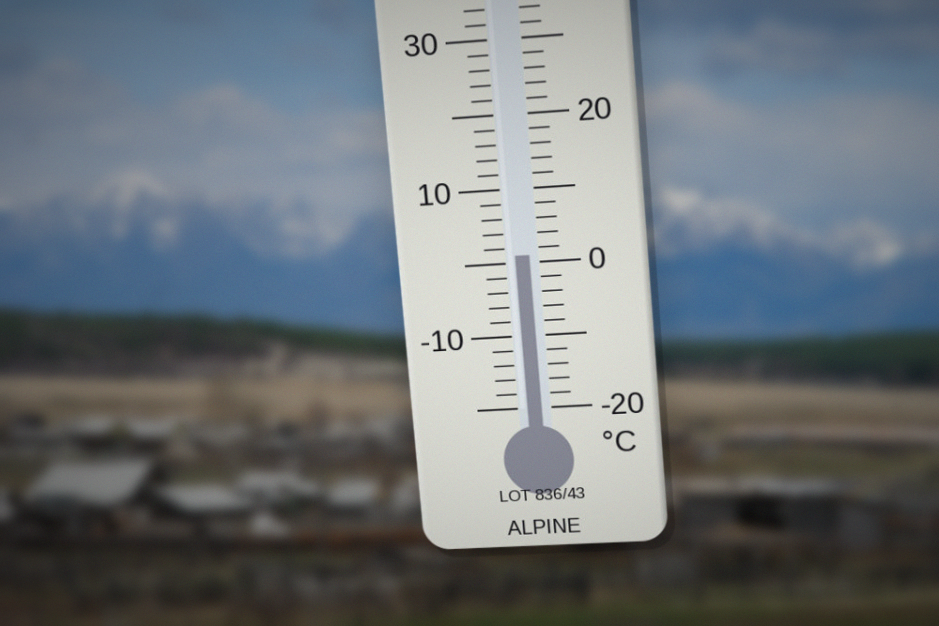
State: 1 °C
